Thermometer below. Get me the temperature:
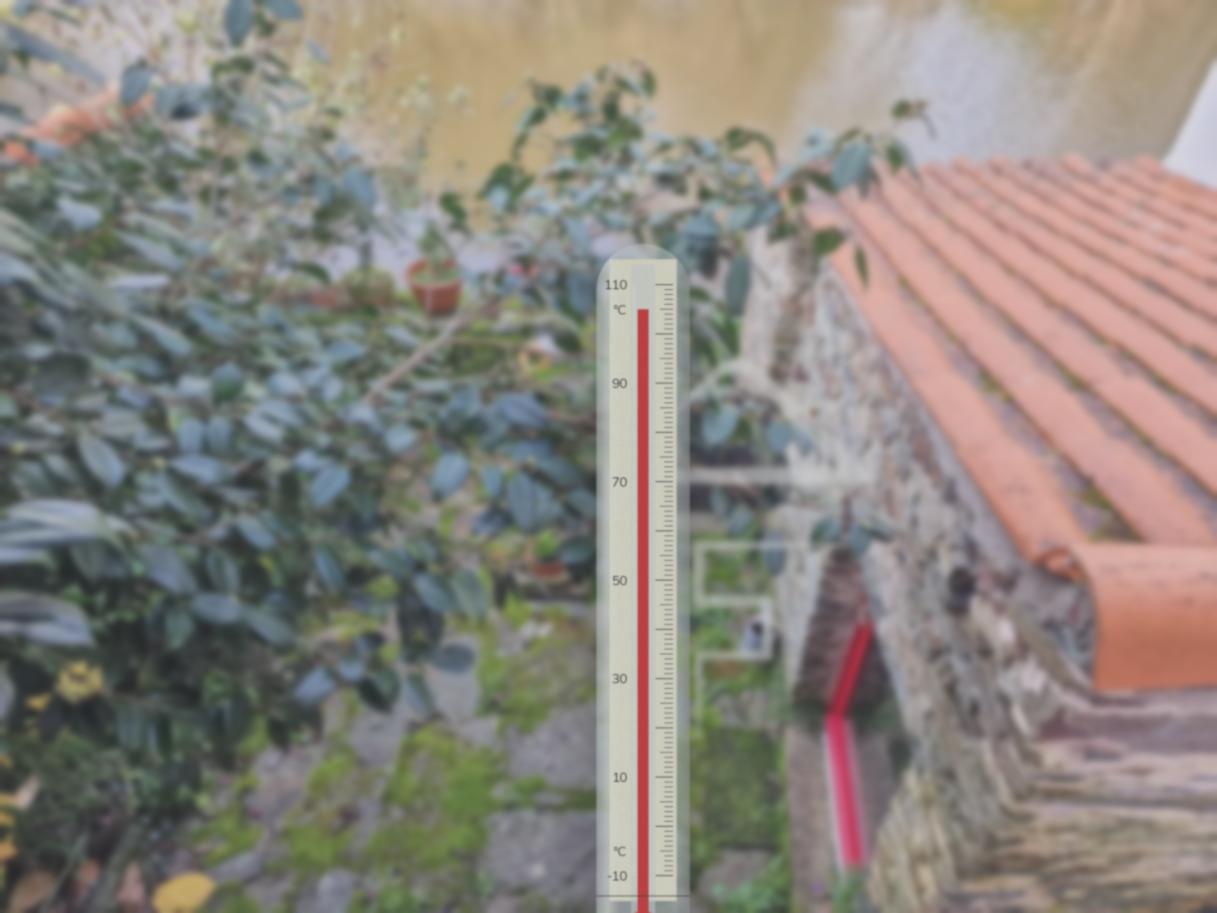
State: 105 °C
